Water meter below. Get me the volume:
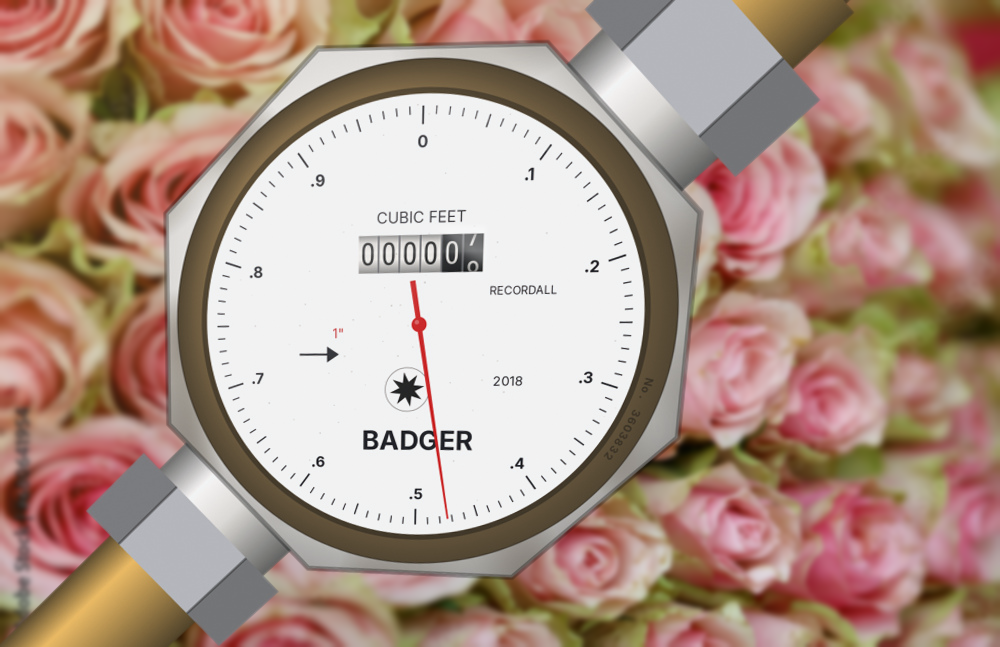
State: 7.47 ft³
